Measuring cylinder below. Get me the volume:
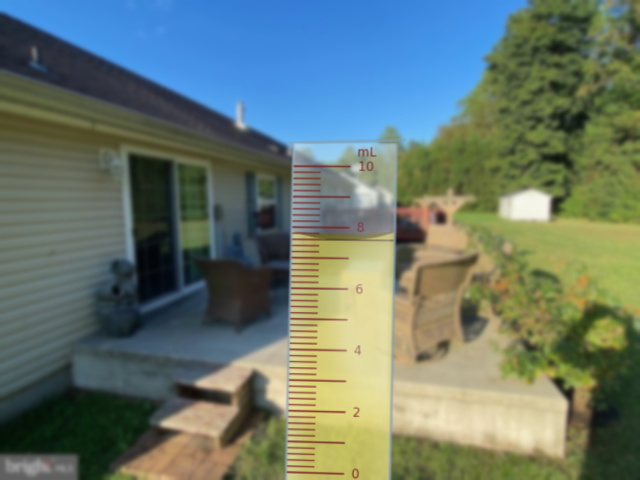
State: 7.6 mL
